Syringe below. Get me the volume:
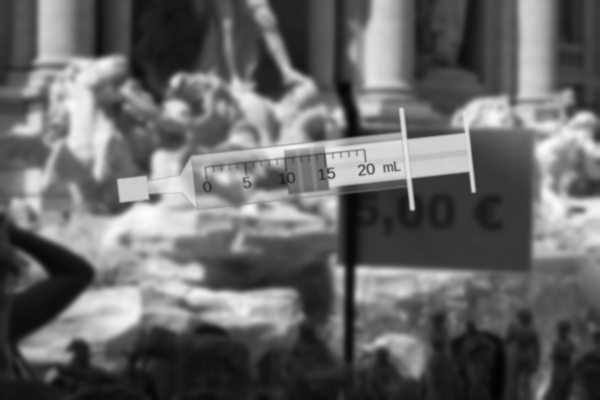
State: 10 mL
